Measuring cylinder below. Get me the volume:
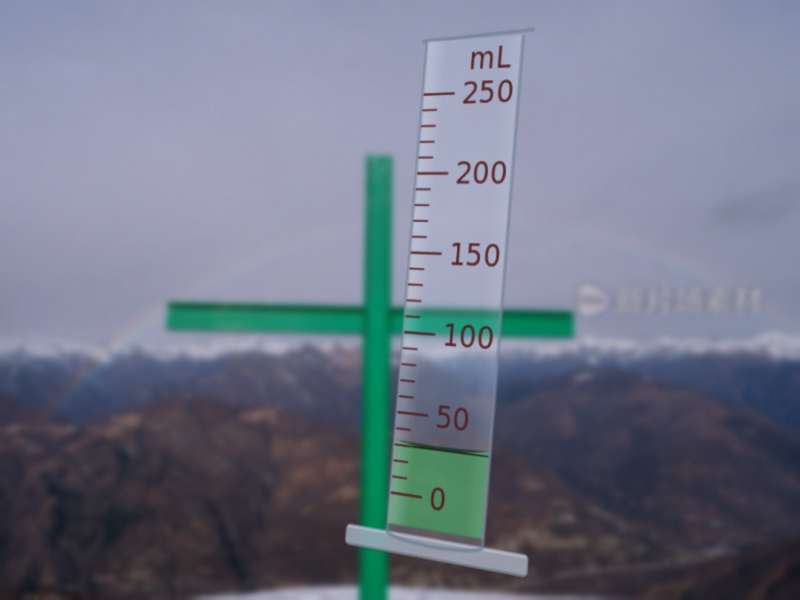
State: 30 mL
